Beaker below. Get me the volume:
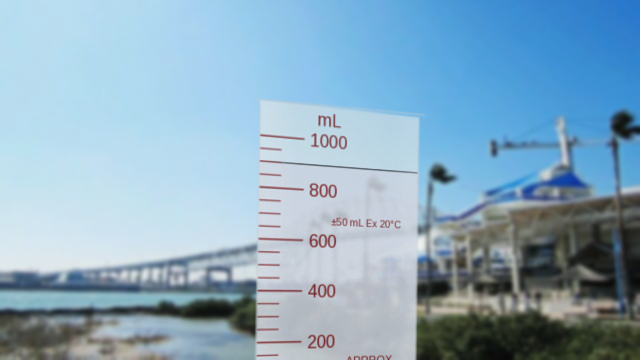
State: 900 mL
